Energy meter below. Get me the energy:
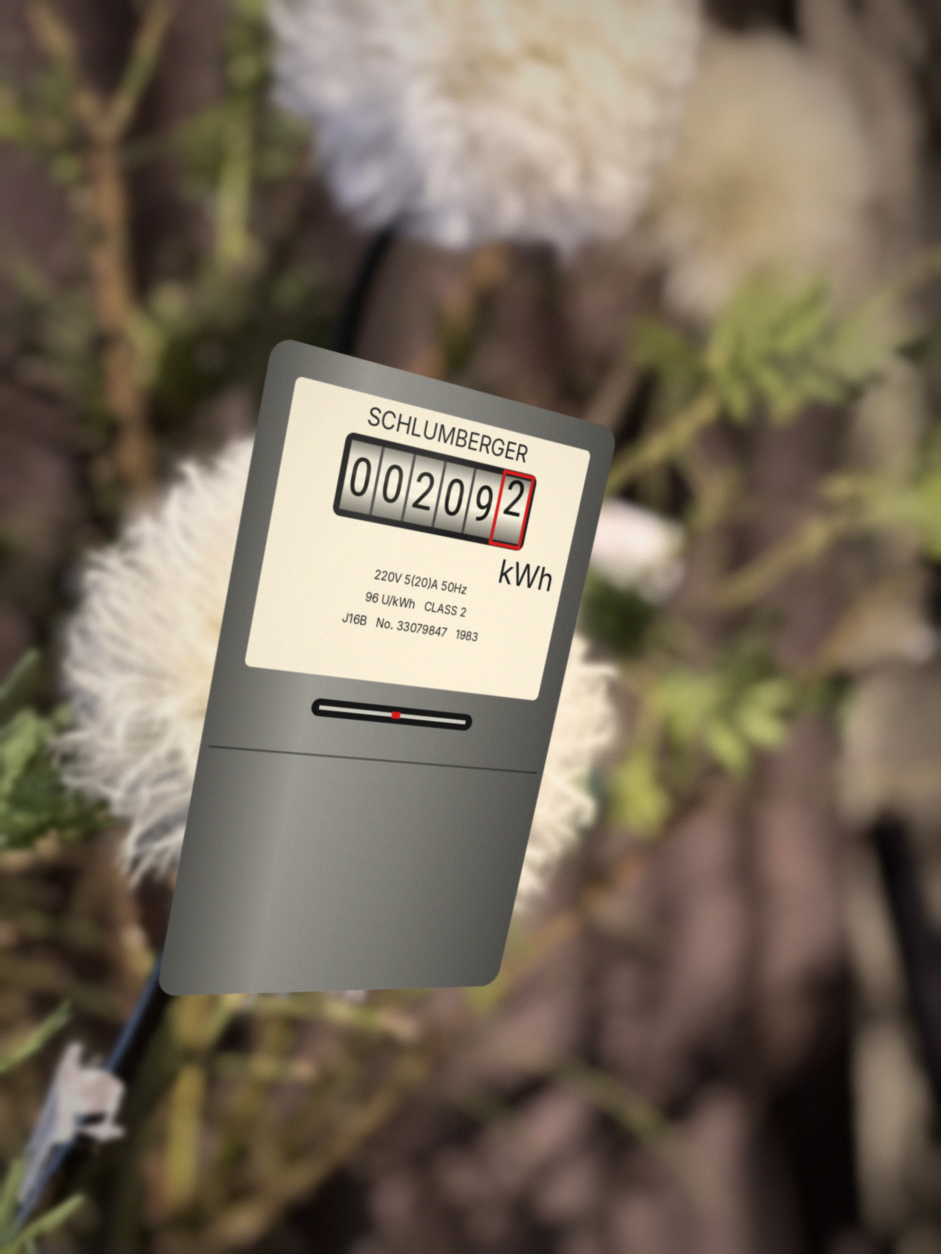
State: 209.2 kWh
